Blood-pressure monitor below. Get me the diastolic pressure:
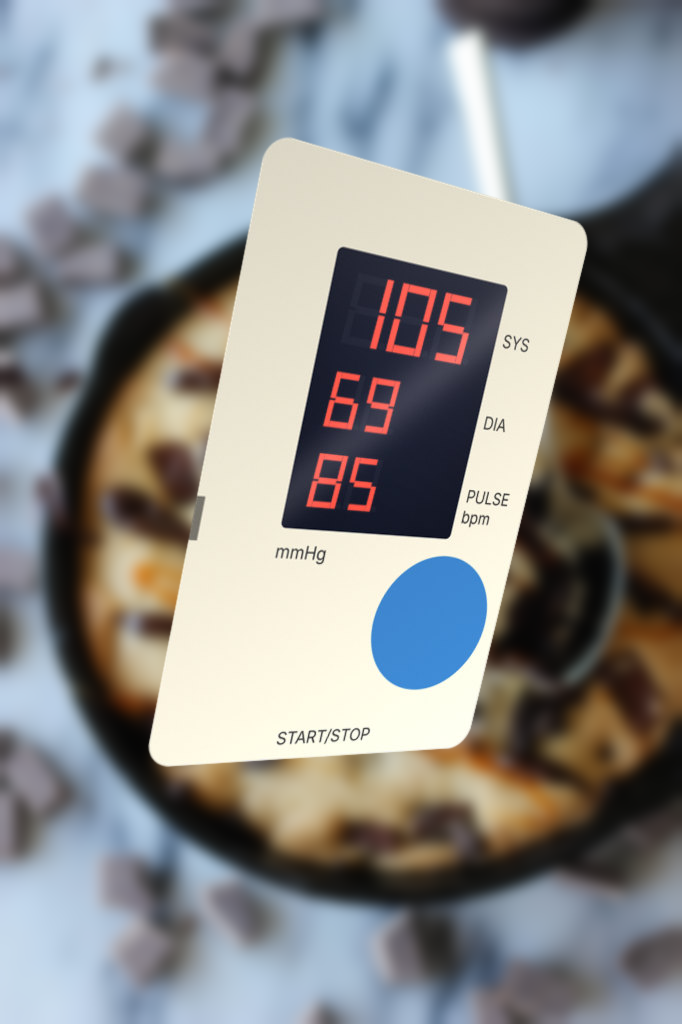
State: 69 mmHg
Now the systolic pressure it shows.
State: 105 mmHg
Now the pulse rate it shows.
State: 85 bpm
